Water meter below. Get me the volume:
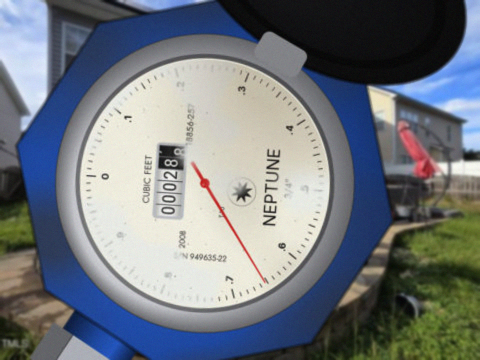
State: 287.65 ft³
